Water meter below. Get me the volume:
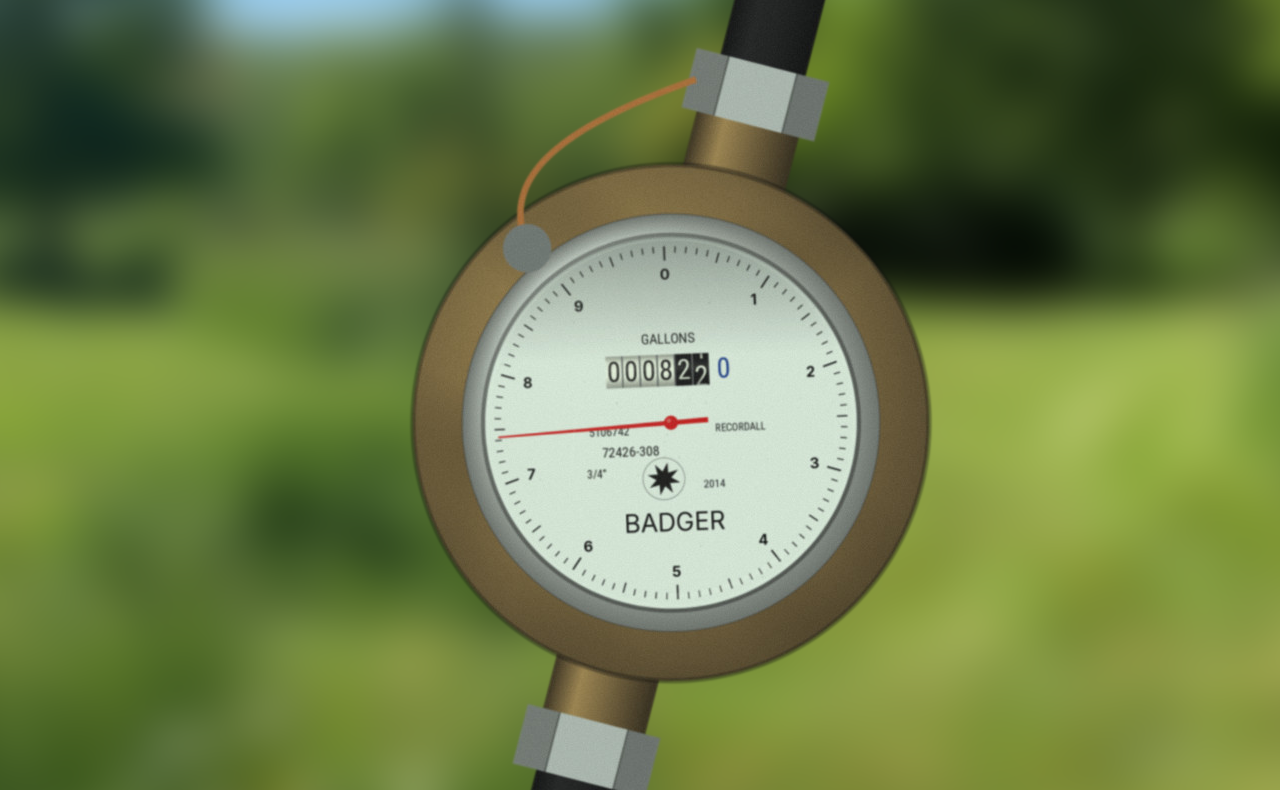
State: 8217.4 gal
